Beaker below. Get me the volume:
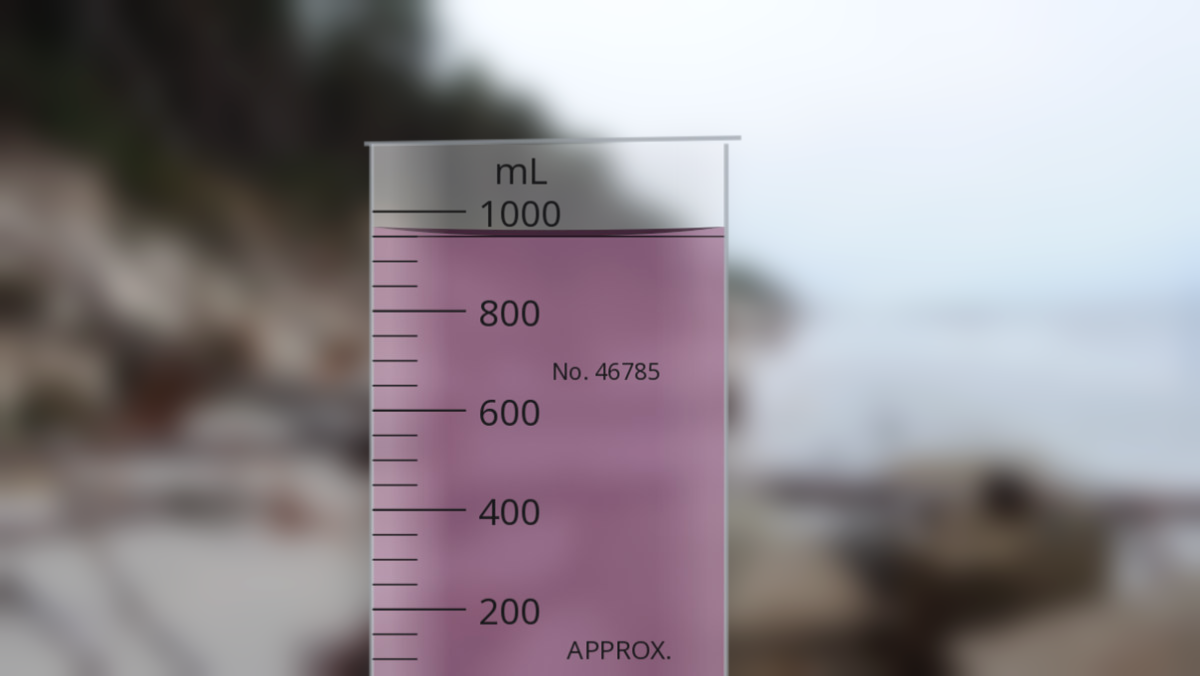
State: 950 mL
